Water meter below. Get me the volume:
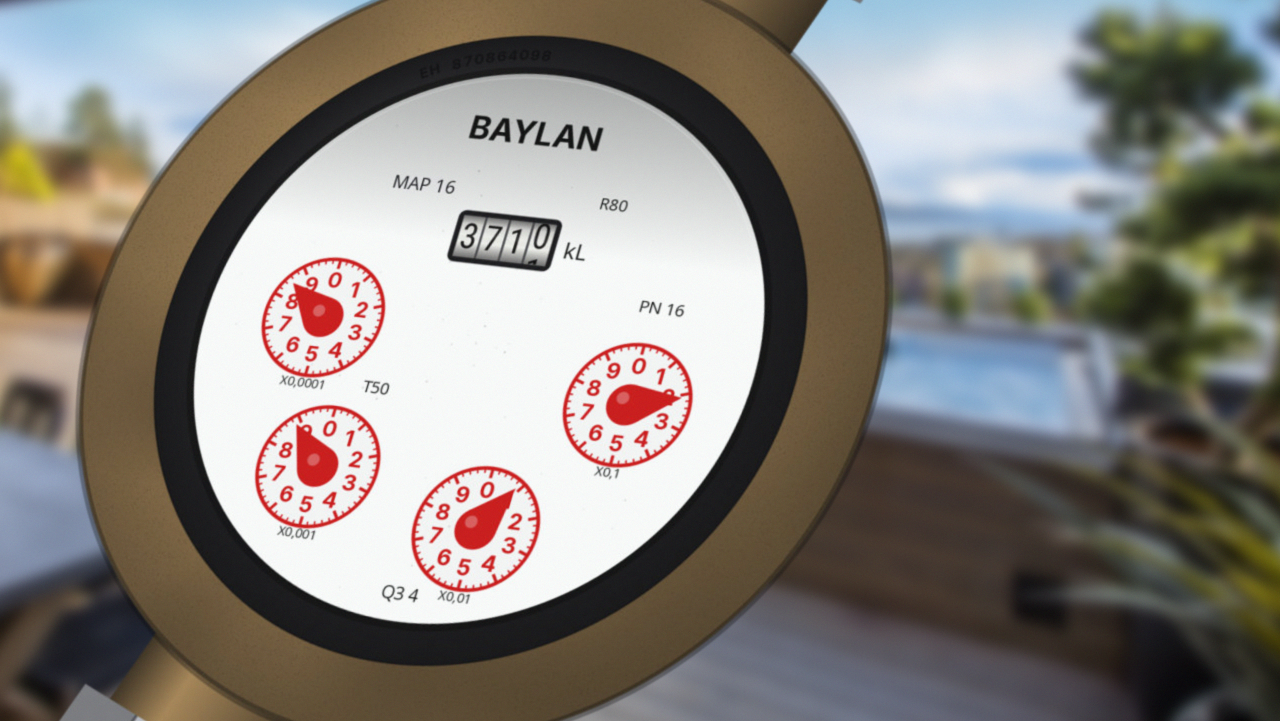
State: 3710.2088 kL
